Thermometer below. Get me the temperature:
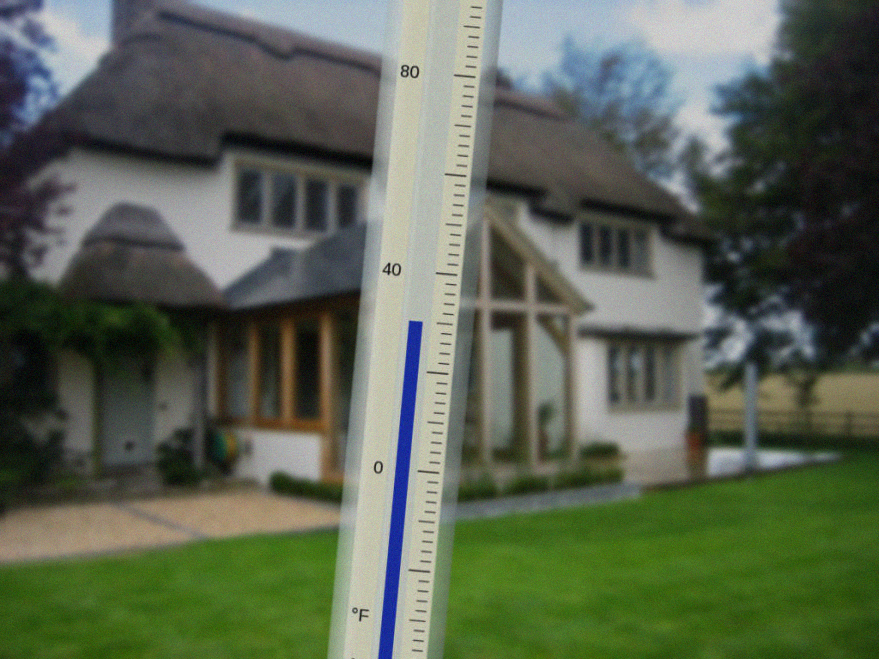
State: 30 °F
